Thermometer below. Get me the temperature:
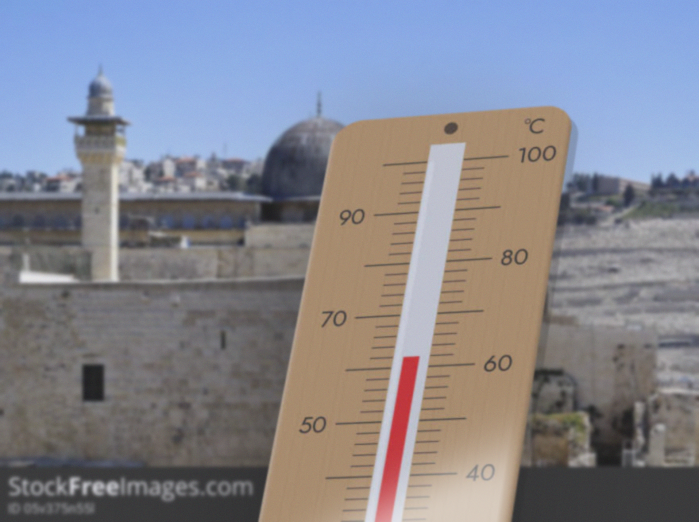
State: 62 °C
